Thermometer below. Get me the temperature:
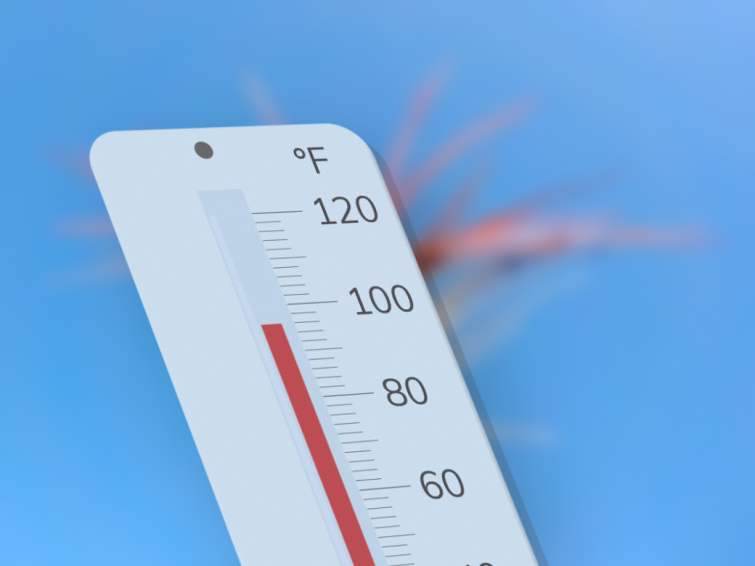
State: 96 °F
